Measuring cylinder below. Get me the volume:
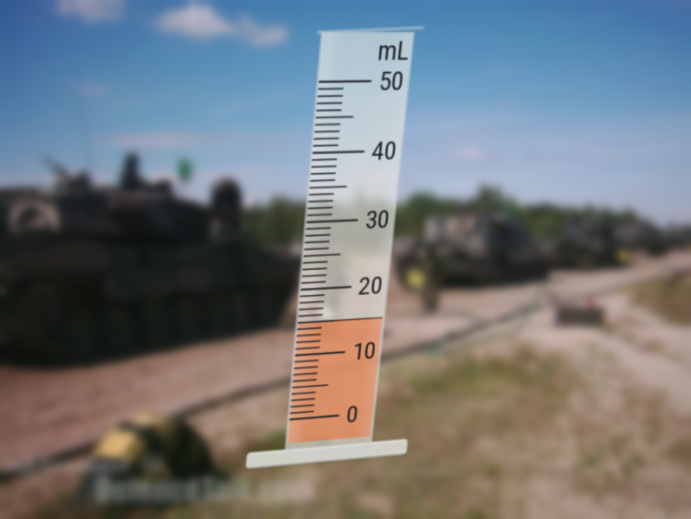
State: 15 mL
